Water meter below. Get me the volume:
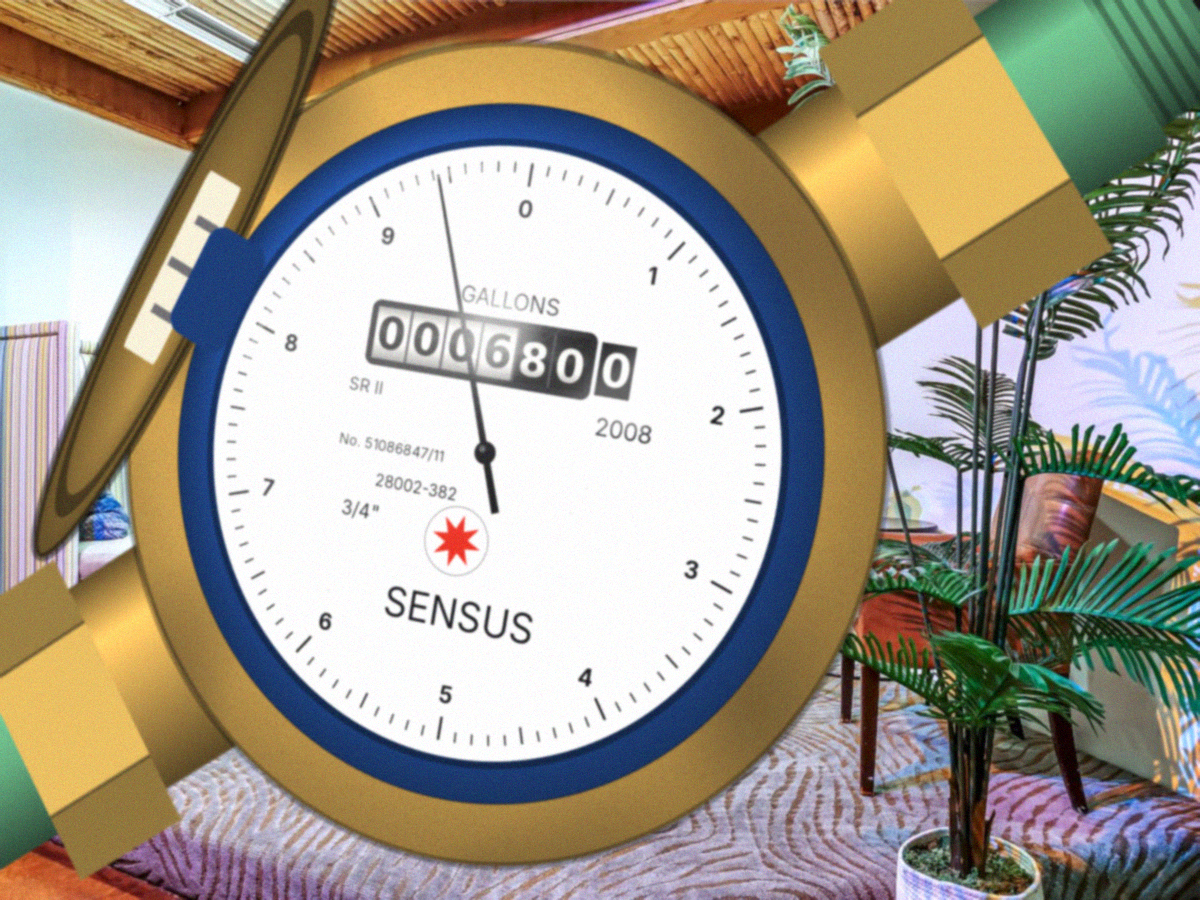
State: 6799.4 gal
